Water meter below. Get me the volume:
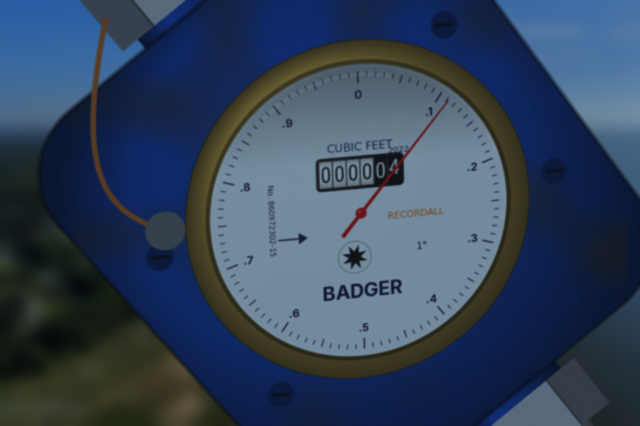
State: 4.11 ft³
